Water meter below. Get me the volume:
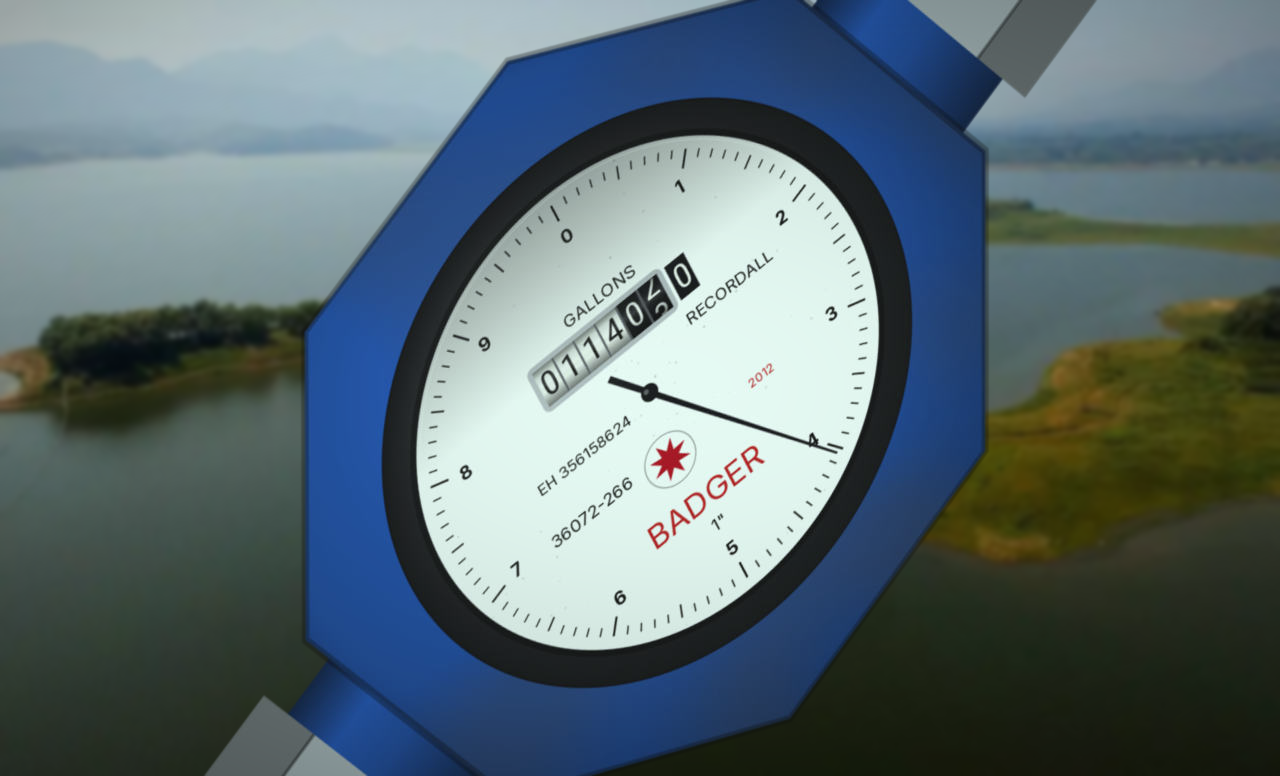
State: 114024.0 gal
